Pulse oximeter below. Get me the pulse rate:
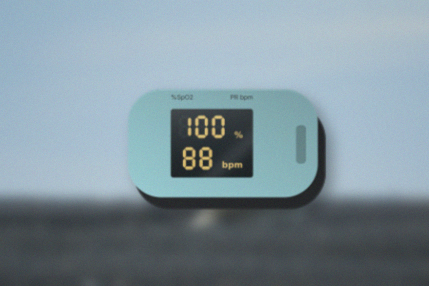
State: 88 bpm
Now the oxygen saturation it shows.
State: 100 %
